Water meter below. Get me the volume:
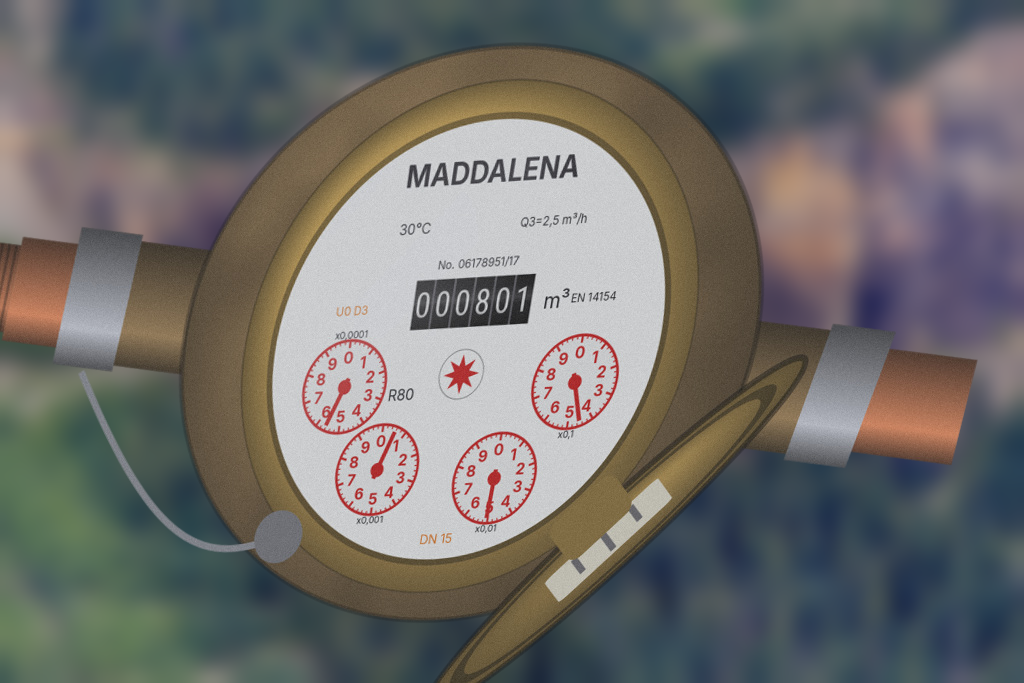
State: 801.4505 m³
